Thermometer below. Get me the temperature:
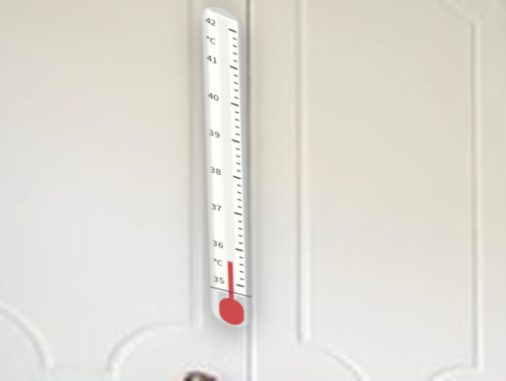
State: 35.6 °C
